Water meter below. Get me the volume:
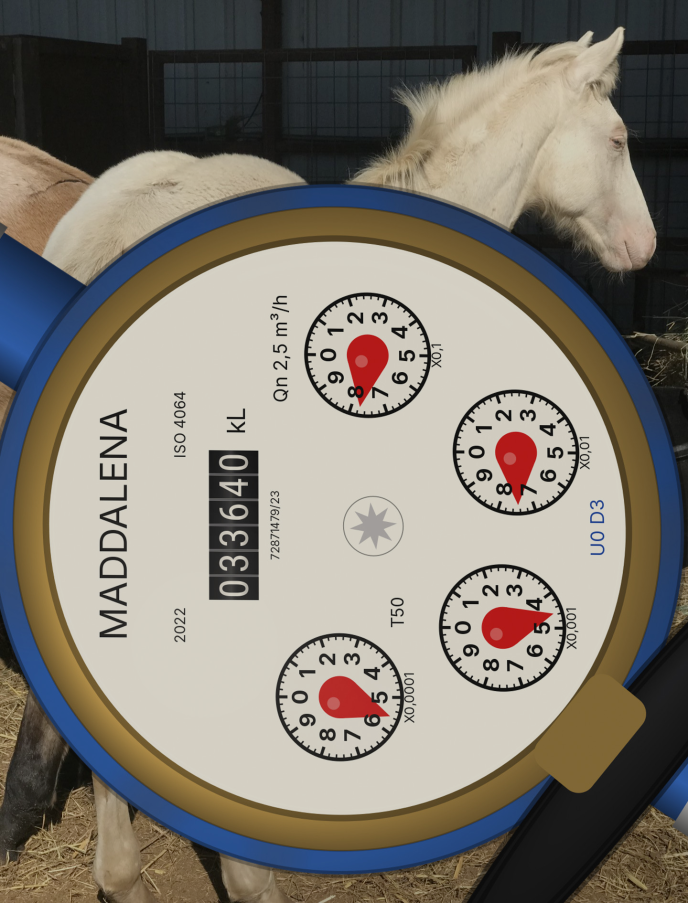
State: 33640.7745 kL
